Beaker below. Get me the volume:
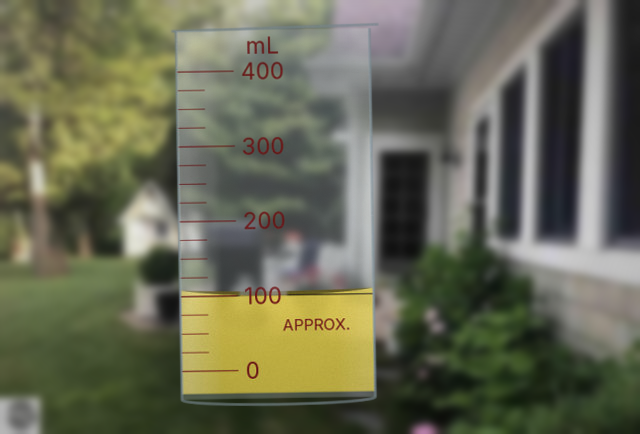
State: 100 mL
